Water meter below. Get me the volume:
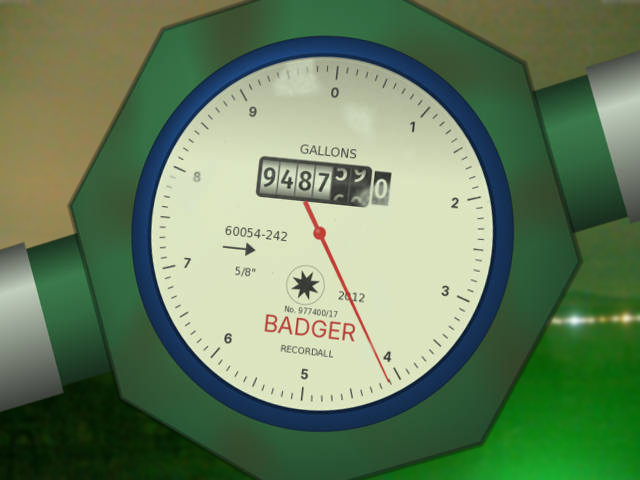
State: 9487594.1 gal
